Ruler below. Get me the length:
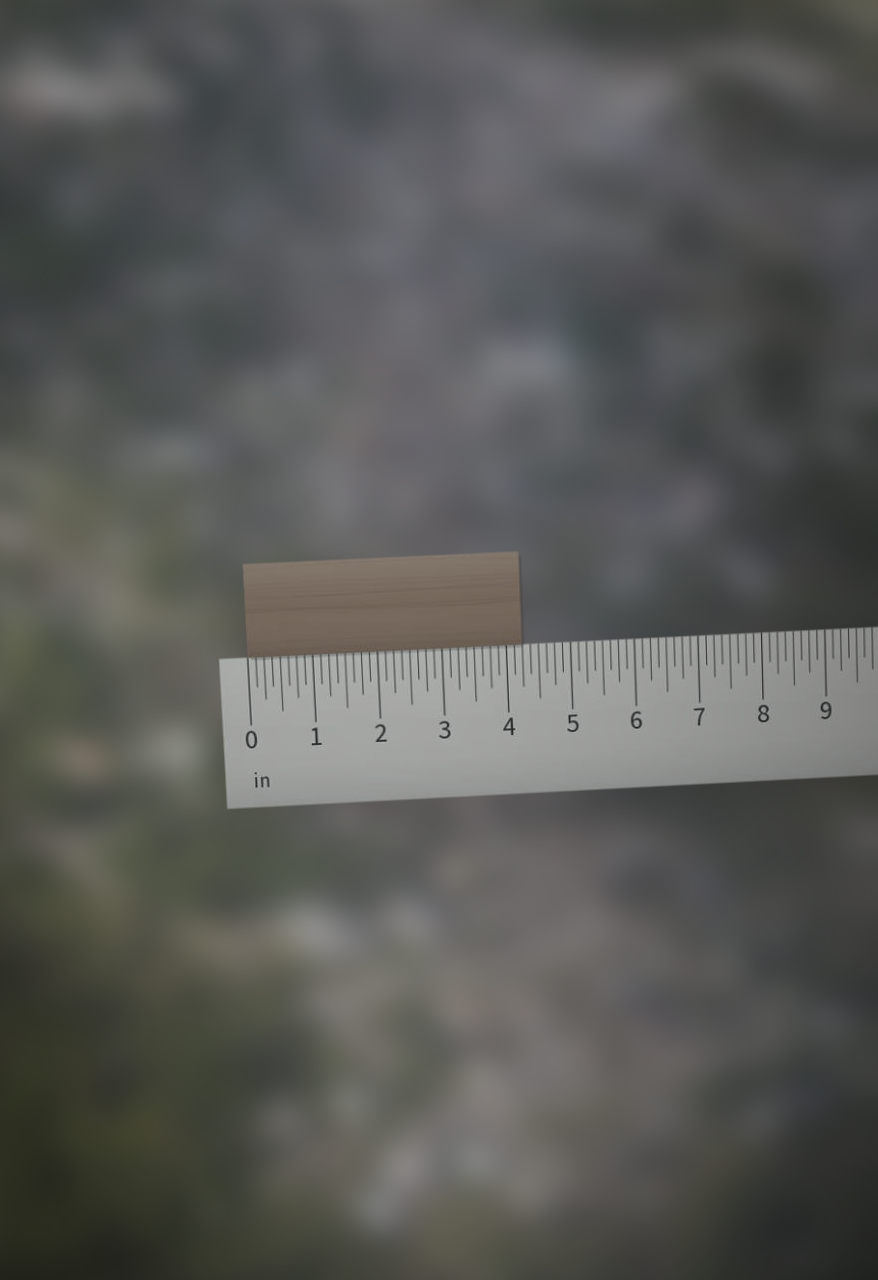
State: 4.25 in
